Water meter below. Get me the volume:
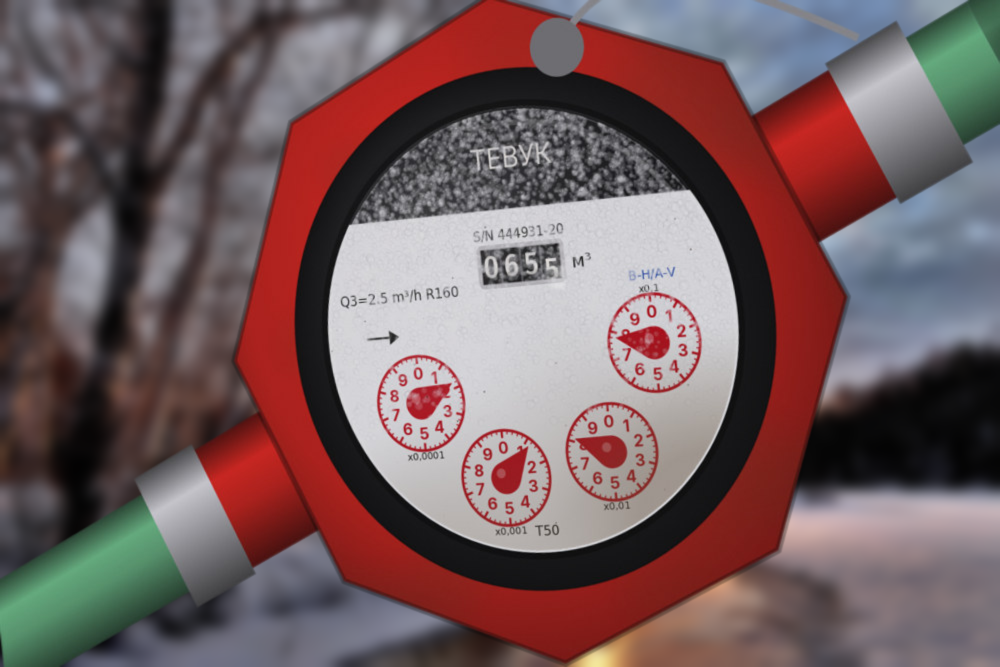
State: 654.7811 m³
